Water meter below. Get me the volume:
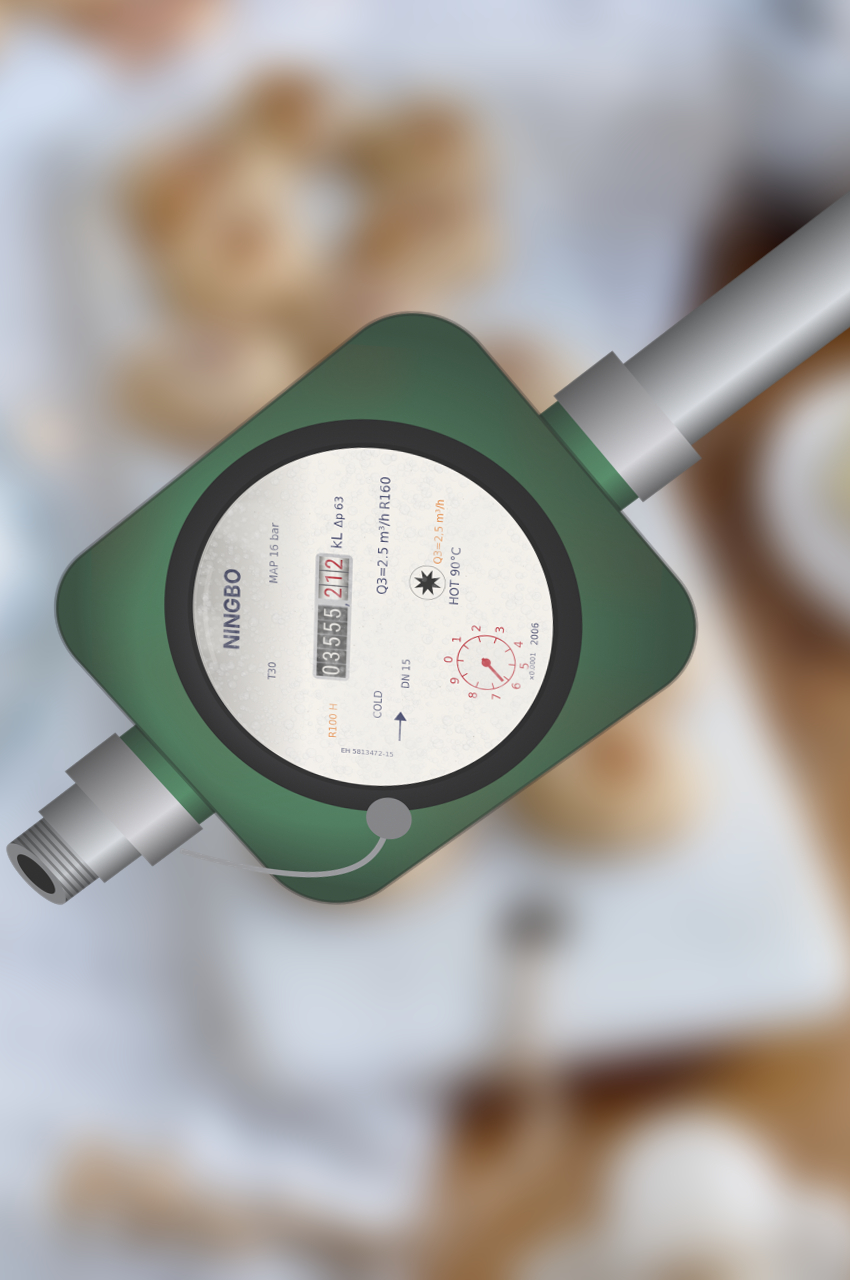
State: 3555.2126 kL
